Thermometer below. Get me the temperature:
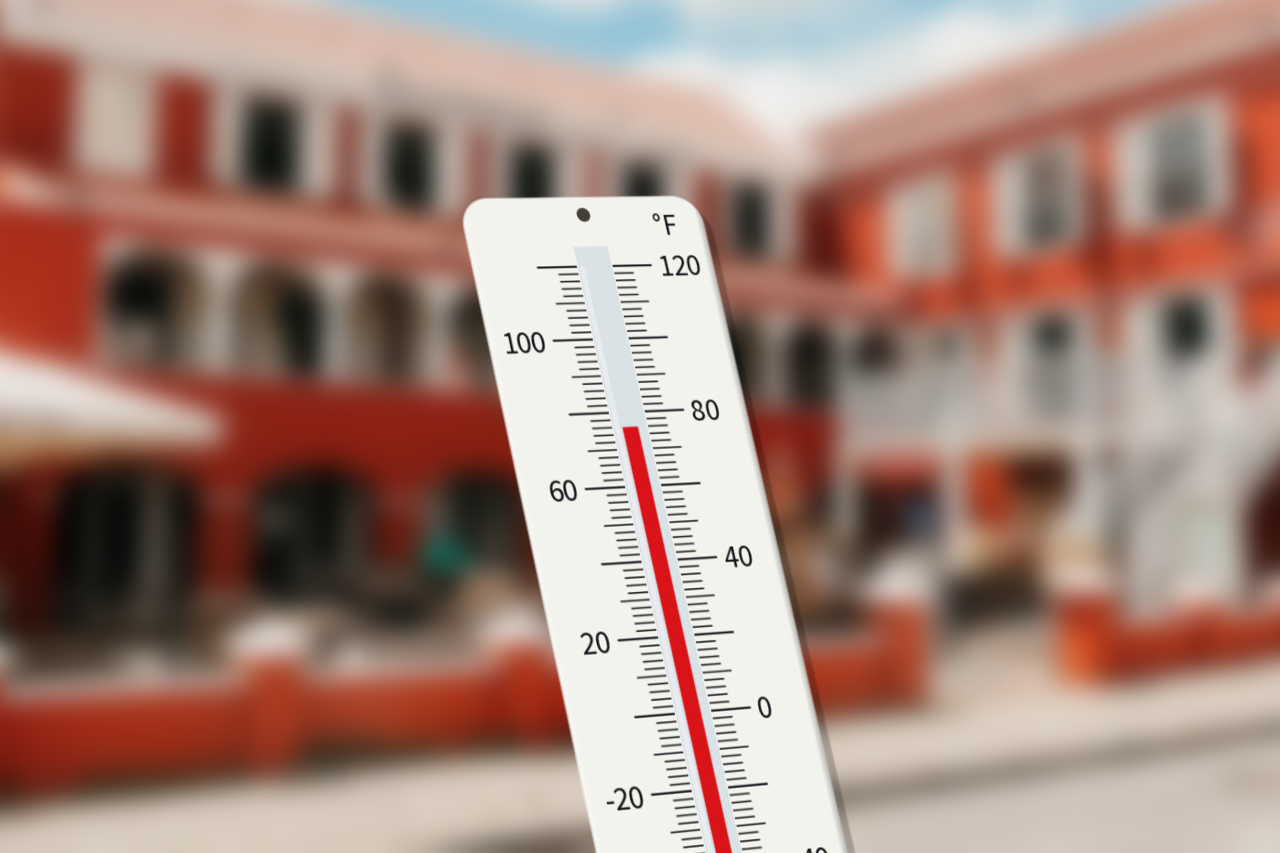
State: 76 °F
